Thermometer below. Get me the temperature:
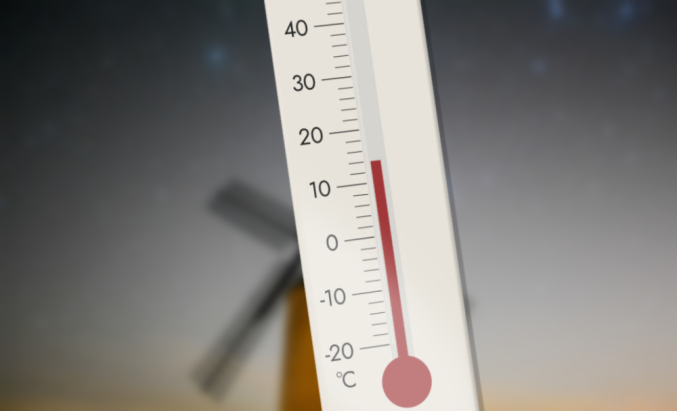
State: 14 °C
